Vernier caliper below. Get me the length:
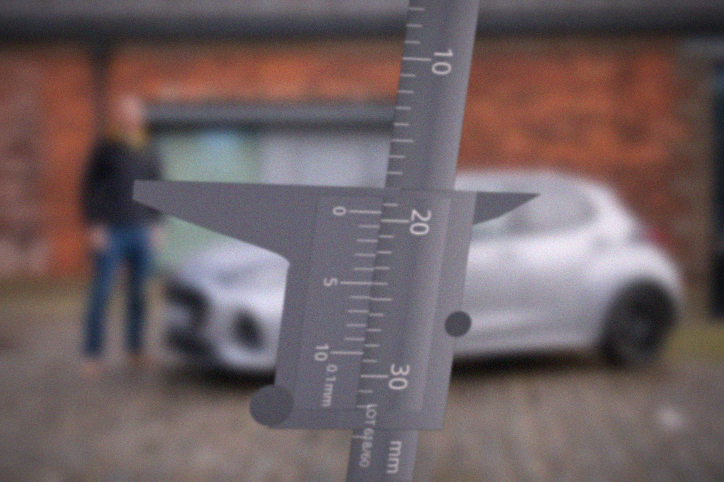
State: 19.5 mm
